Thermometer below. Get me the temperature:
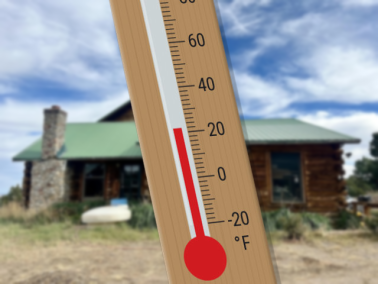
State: 22 °F
